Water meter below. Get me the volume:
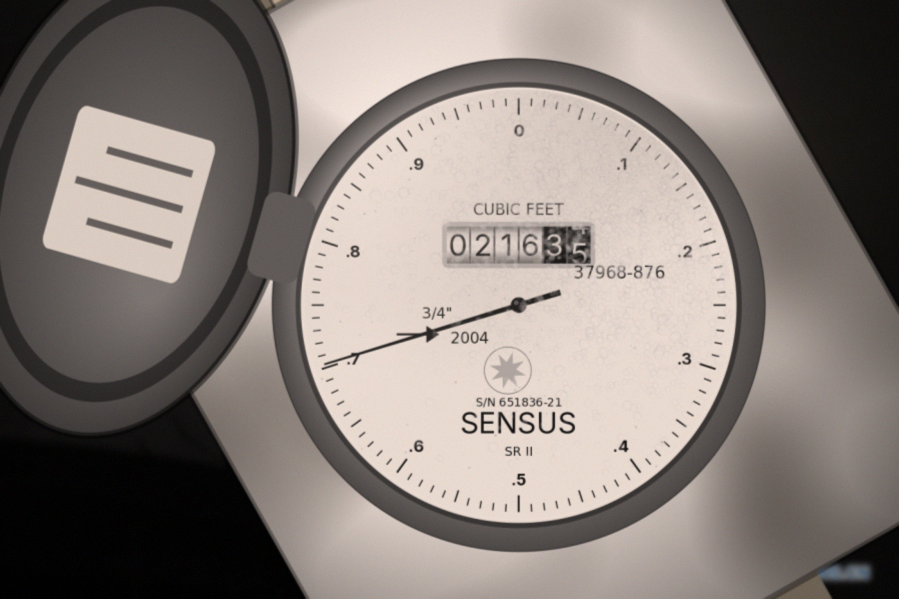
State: 21634.70 ft³
